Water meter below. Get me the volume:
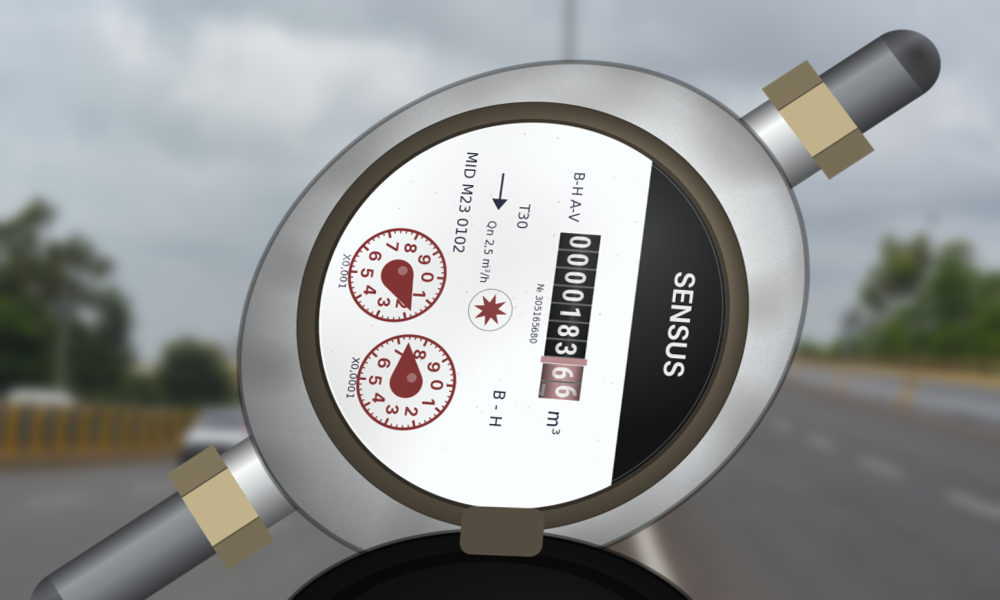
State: 183.6617 m³
